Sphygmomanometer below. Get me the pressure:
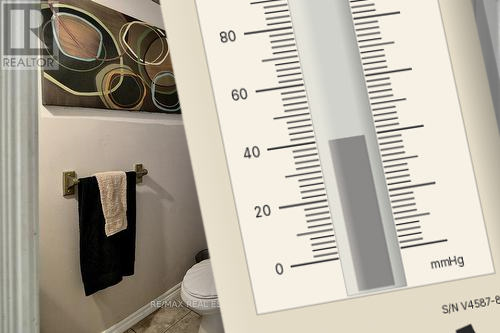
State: 40 mmHg
